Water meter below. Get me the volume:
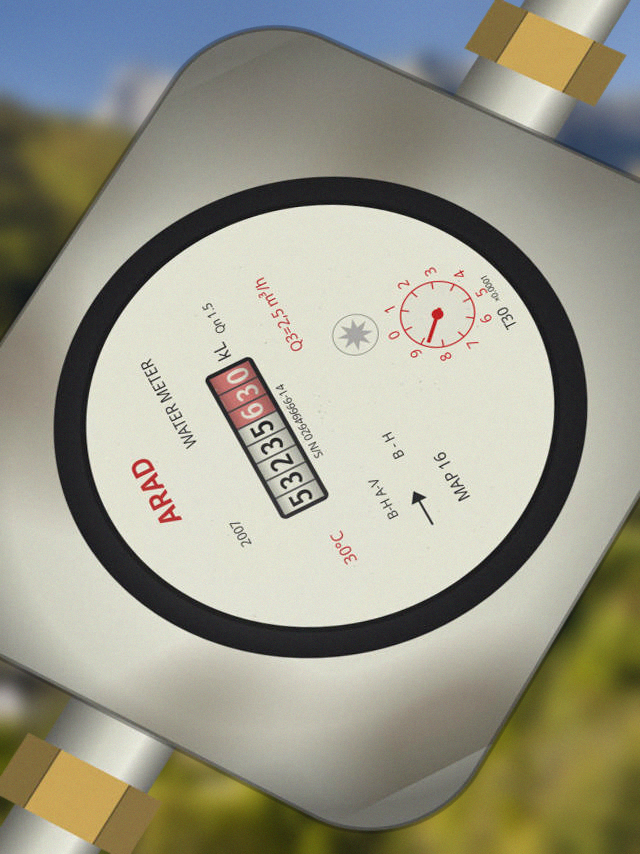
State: 53235.6298 kL
